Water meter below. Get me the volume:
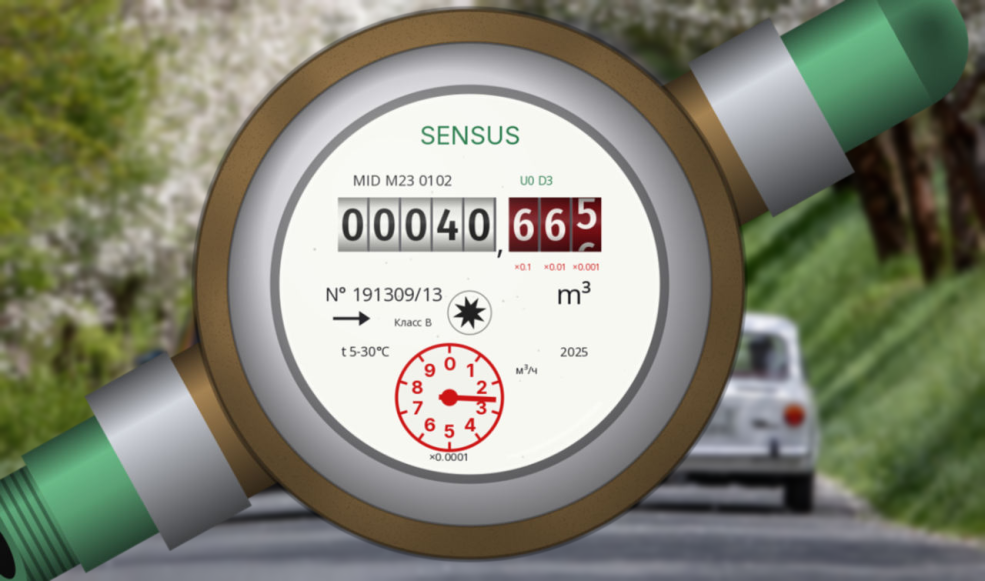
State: 40.6652 m³
